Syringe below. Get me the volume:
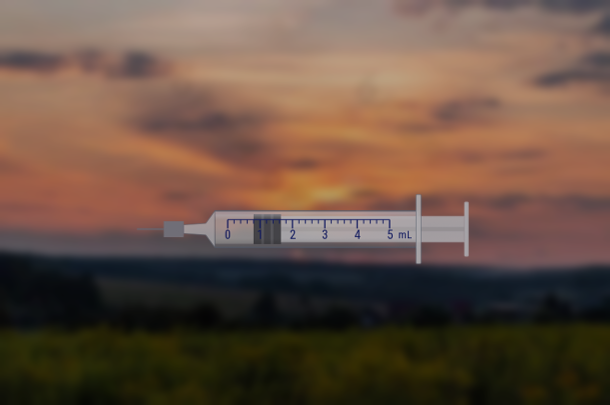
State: 0.8 mL
